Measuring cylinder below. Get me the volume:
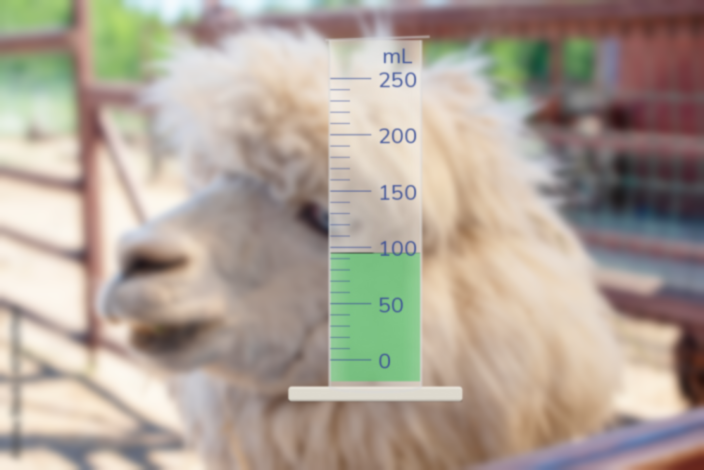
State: 95 mL
